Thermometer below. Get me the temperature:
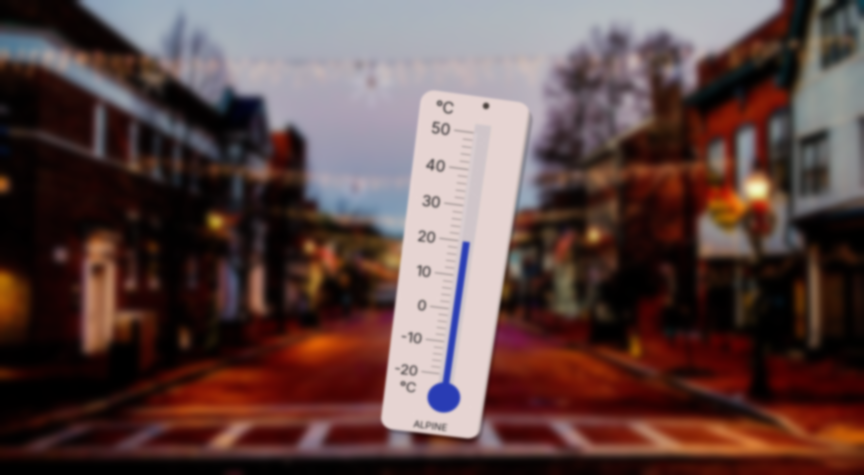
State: 20 °C
